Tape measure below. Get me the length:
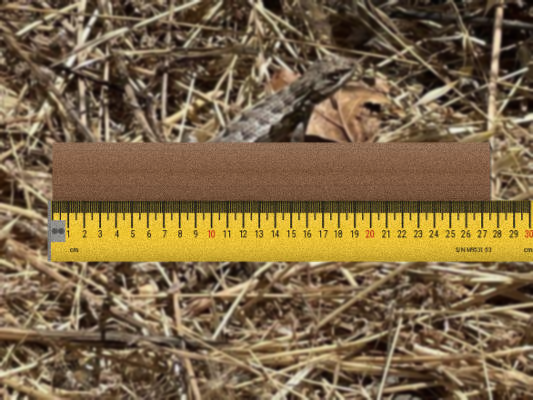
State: 27.5 cm
